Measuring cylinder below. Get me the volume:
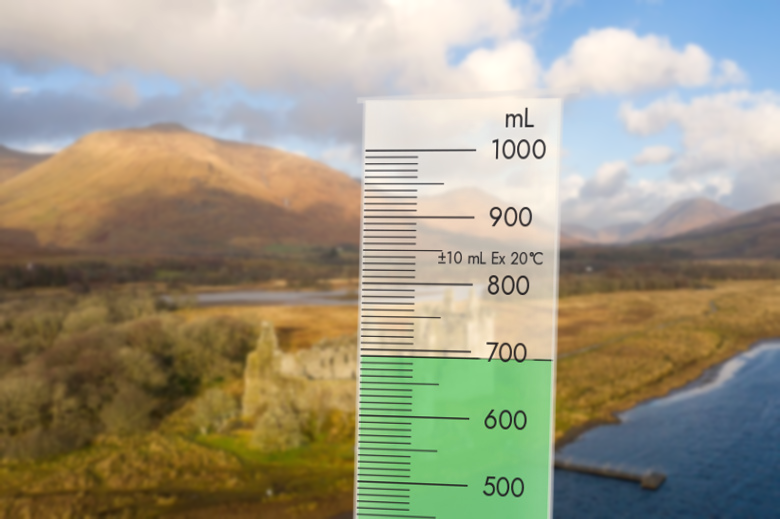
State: 690 mL
